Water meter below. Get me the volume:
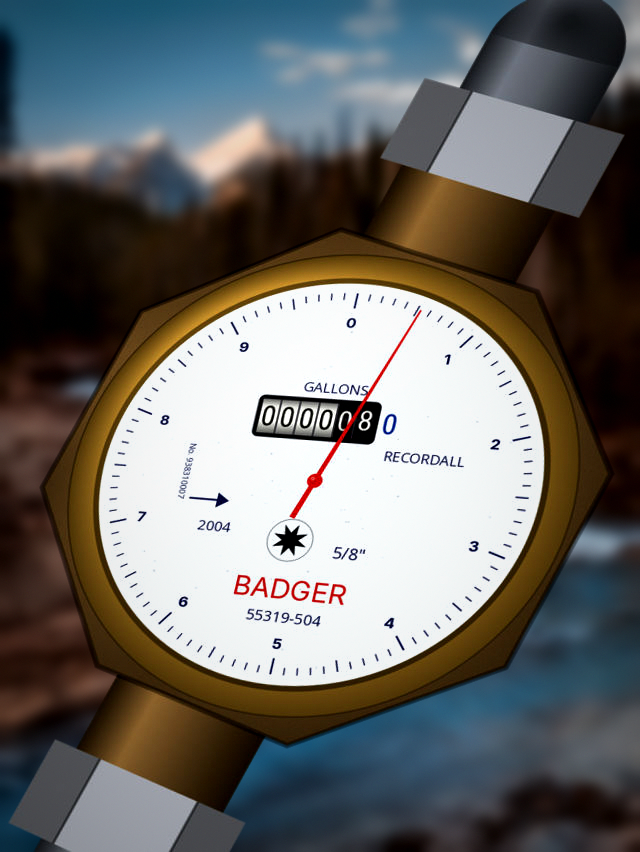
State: 80.5 gal
